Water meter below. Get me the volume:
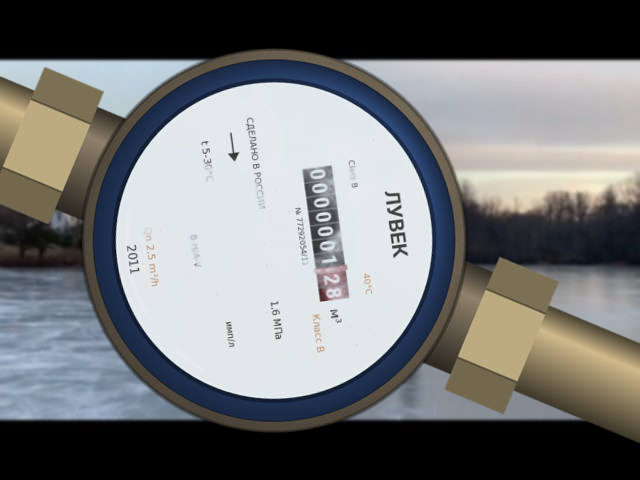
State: 1.28 m³
